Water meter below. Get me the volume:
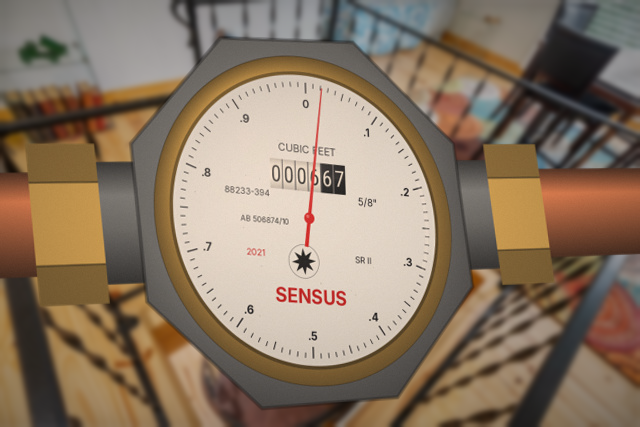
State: 667.02 ft³
